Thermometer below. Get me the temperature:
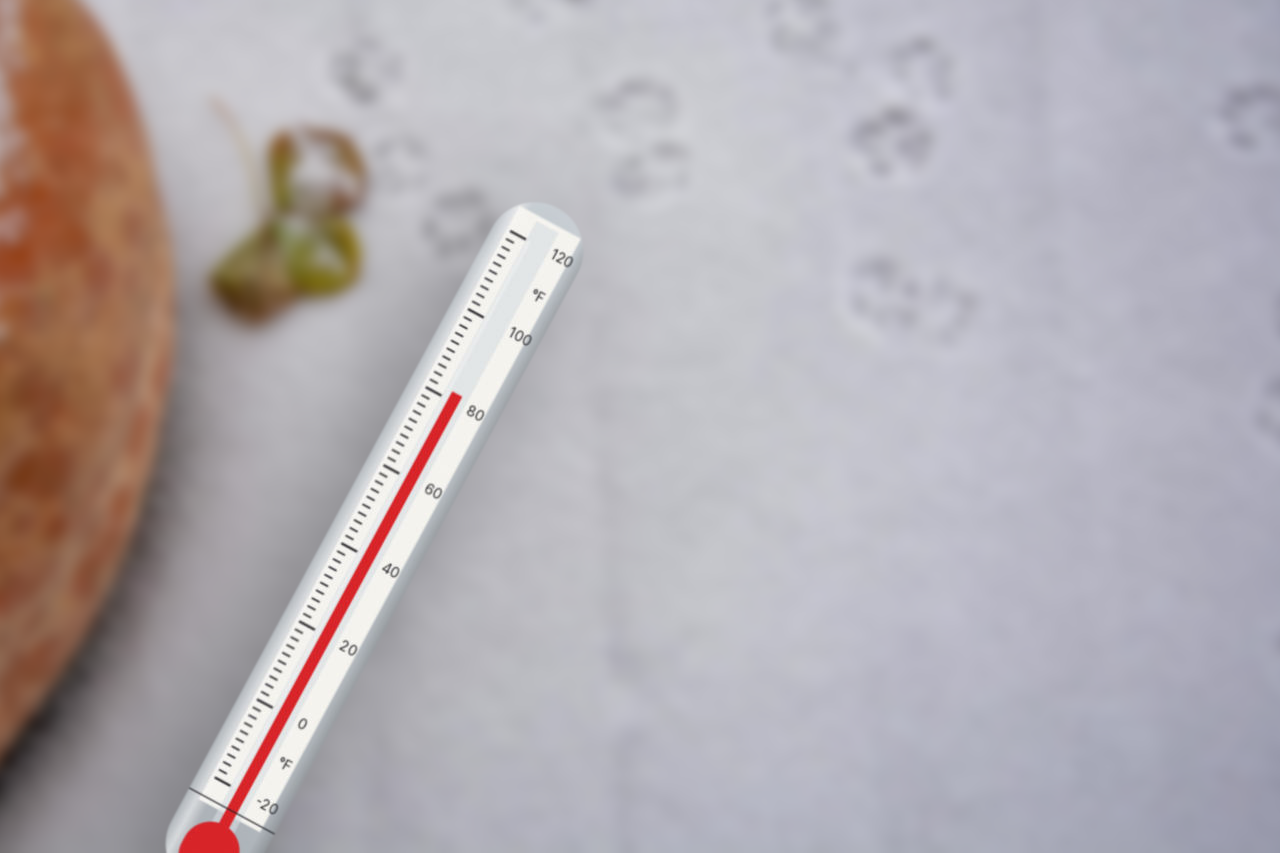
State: 82 °F
